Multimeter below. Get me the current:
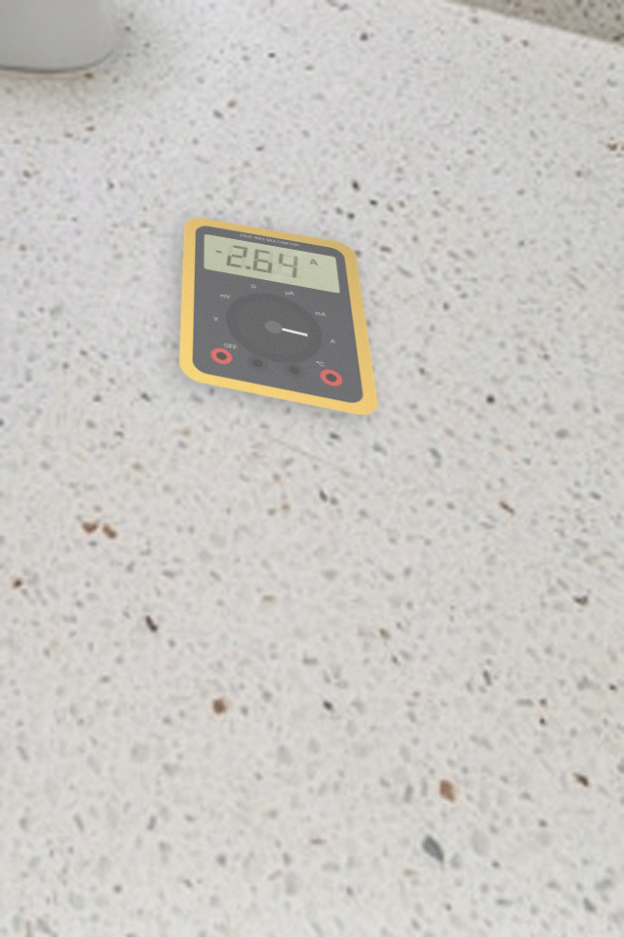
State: -2.64 A
